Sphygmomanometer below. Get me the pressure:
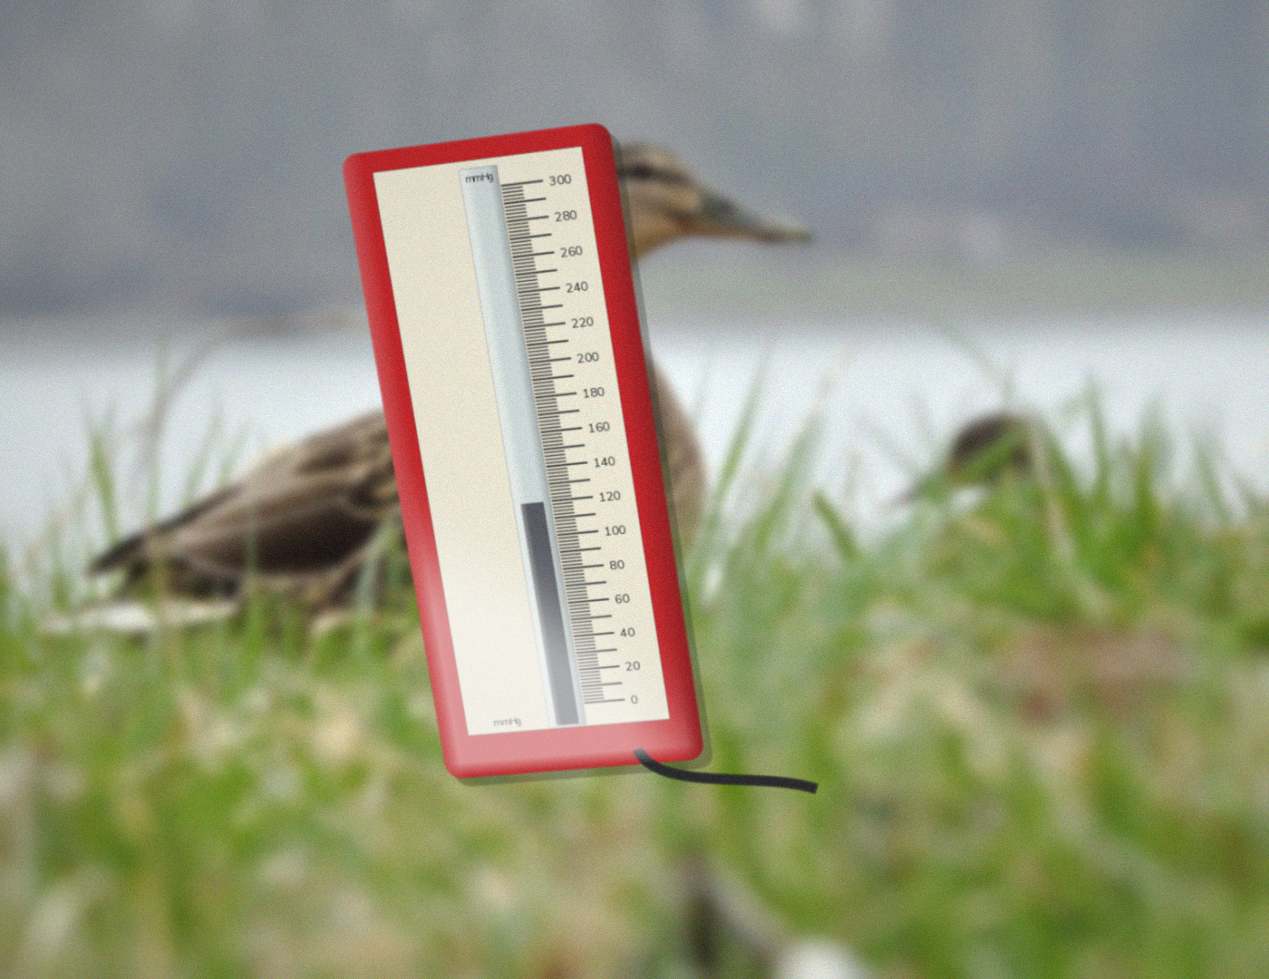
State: 120 mmHg
